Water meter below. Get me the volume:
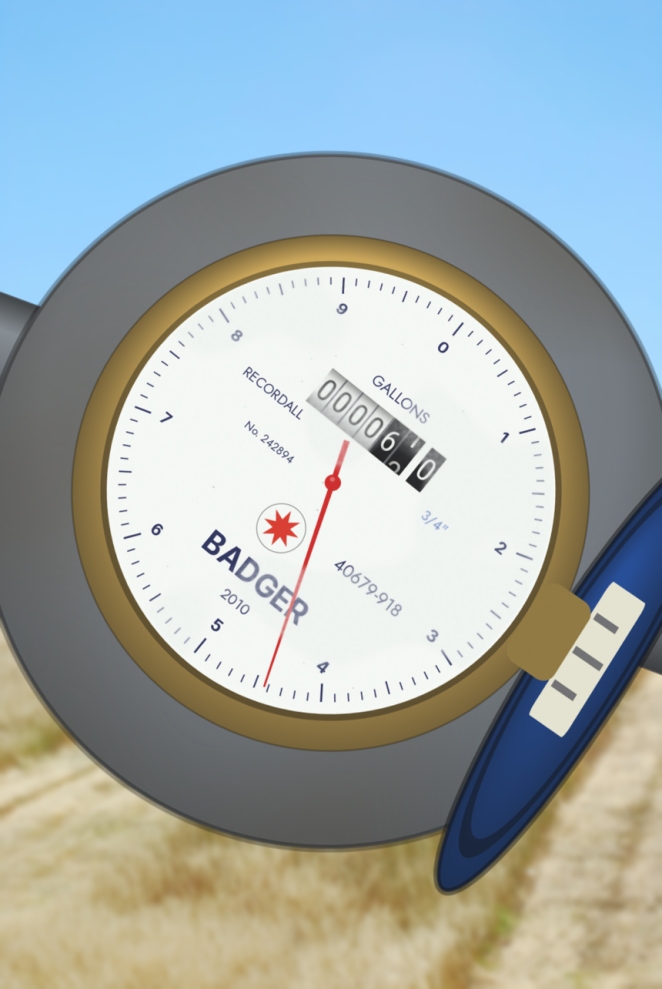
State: 614.4 gal
